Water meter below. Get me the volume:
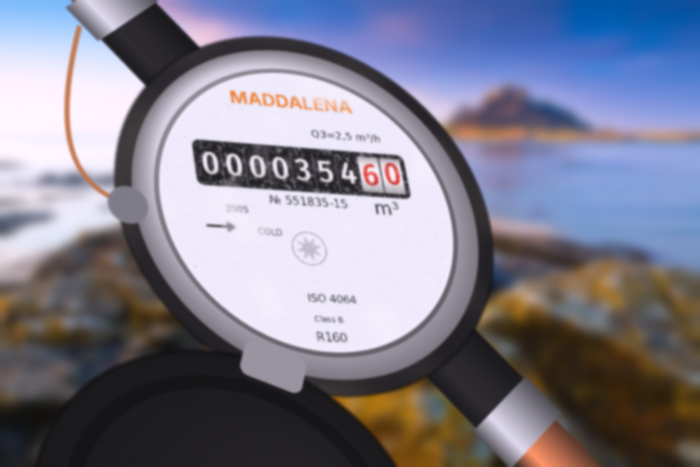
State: 354.60 m³
